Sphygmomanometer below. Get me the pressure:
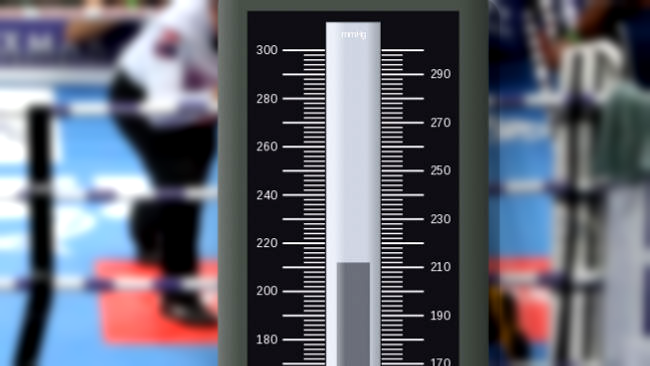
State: 212 mmHg
